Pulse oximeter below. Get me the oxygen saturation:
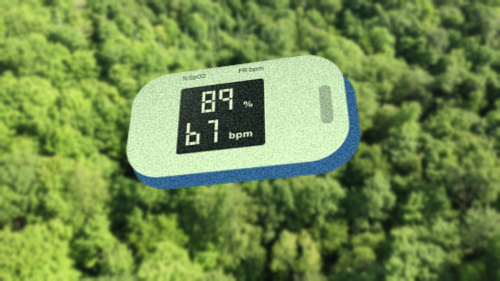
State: 89 %
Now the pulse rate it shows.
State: 67 bpm
